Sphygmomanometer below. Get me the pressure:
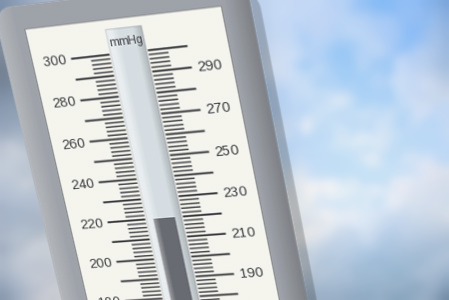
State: 220 mmHg
